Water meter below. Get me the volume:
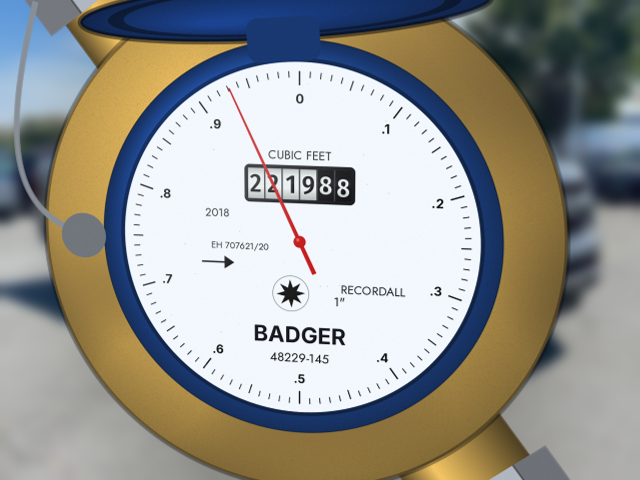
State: 221987.93 ft³
